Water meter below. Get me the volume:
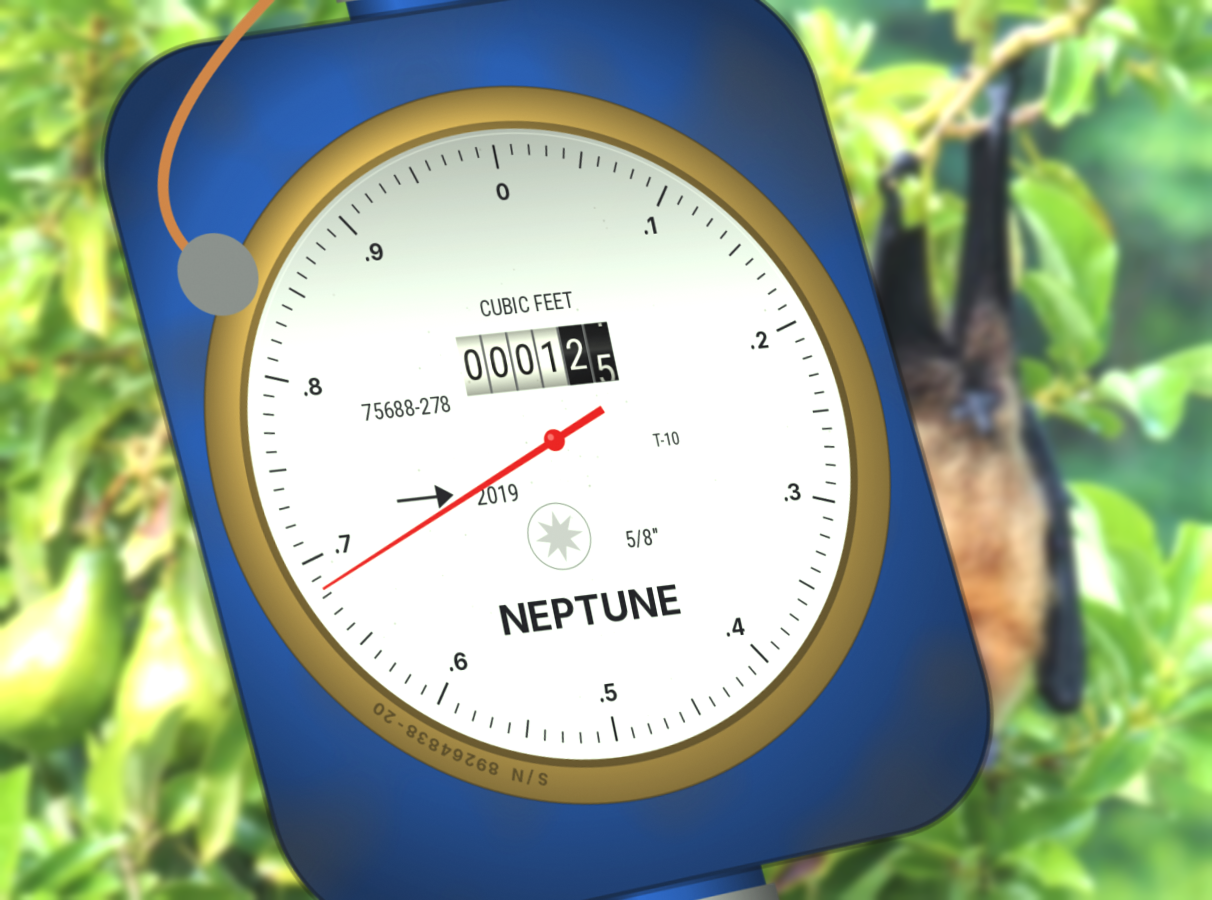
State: 124.68 ft³
